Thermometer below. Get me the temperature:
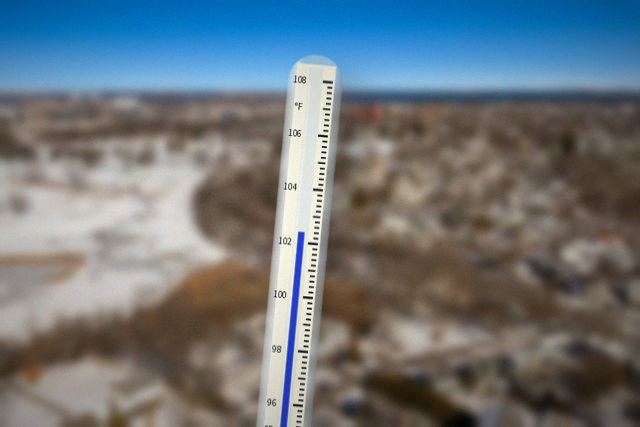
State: 102.4 °F
